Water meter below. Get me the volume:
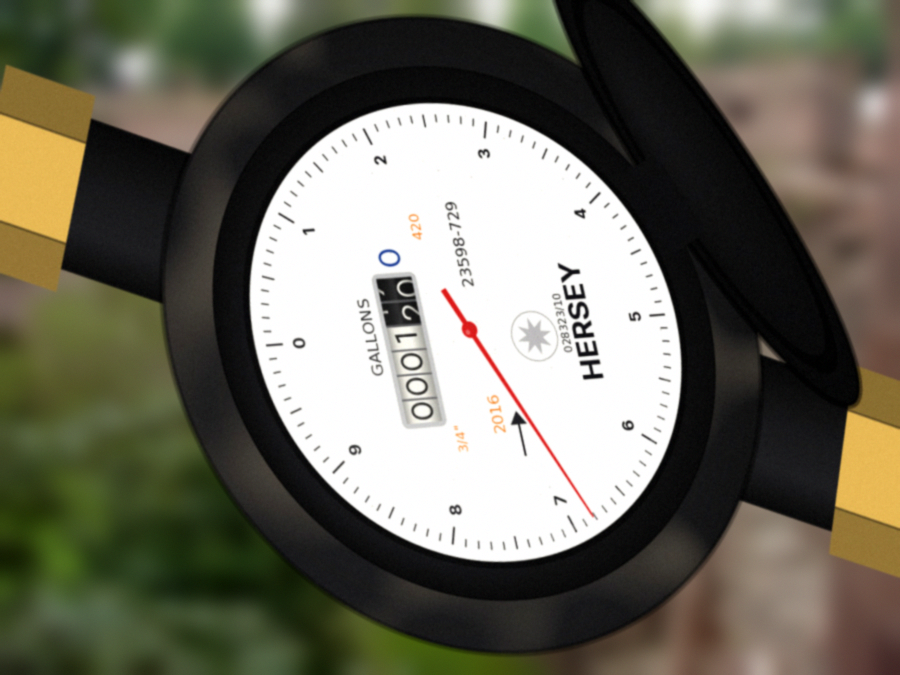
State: 1196.8 gal
